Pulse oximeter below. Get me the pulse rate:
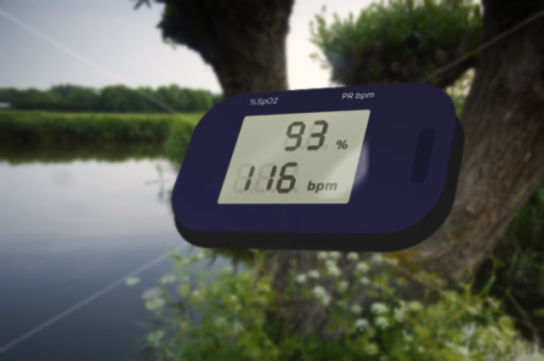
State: 116 bpm
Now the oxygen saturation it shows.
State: 93 %
